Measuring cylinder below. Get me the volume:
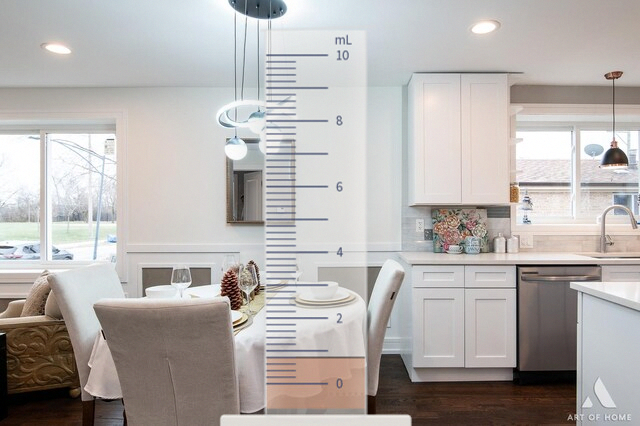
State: 0.8 mL
